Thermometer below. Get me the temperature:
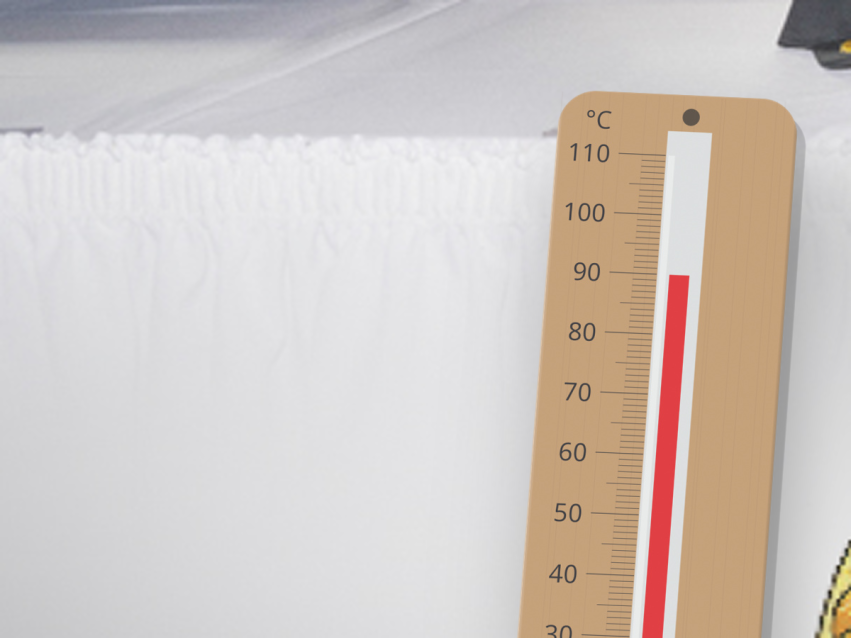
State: 90 °C
